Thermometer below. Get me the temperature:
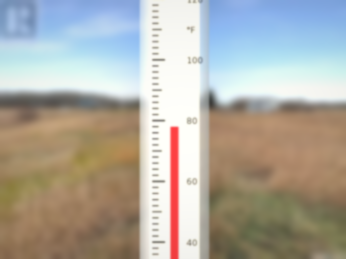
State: 78 °F
